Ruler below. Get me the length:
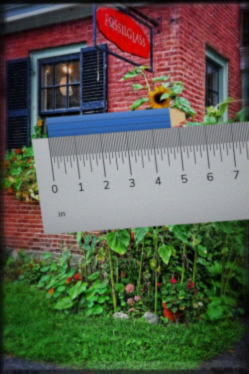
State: 5.5 in
